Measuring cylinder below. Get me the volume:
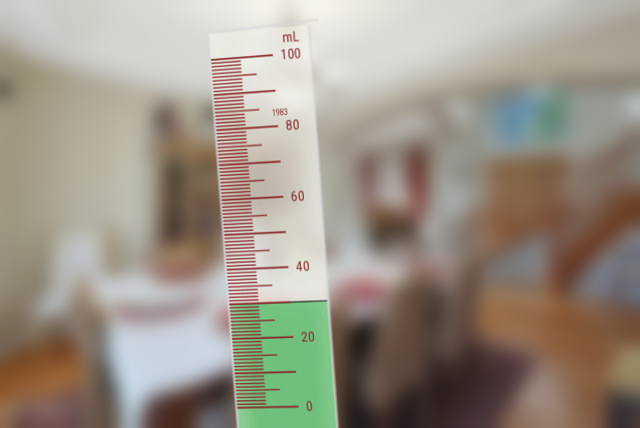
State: 30 mL
